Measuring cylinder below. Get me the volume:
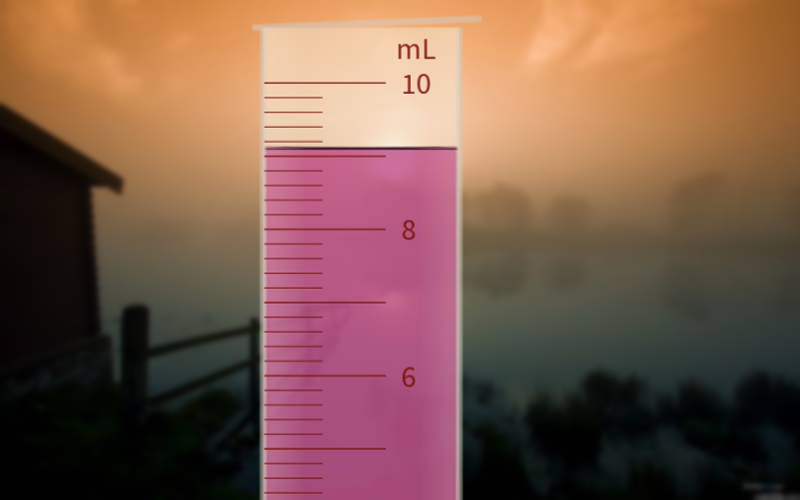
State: 9.1 mL
